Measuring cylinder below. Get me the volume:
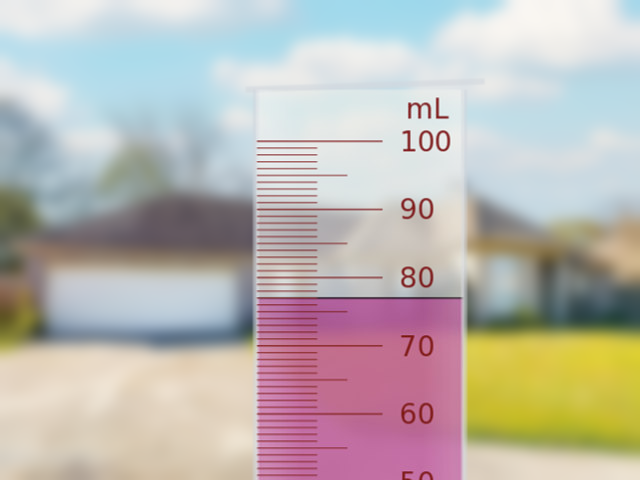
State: 77 mL
